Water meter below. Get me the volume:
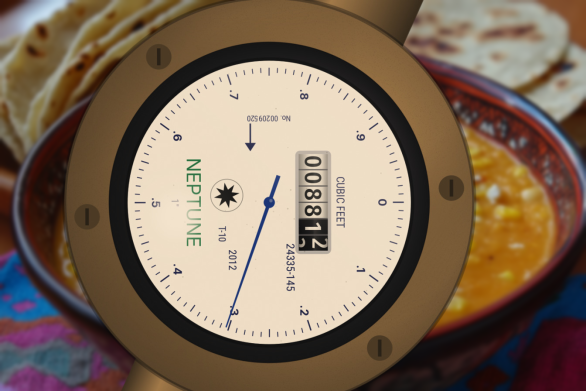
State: 8812.30 ft³
